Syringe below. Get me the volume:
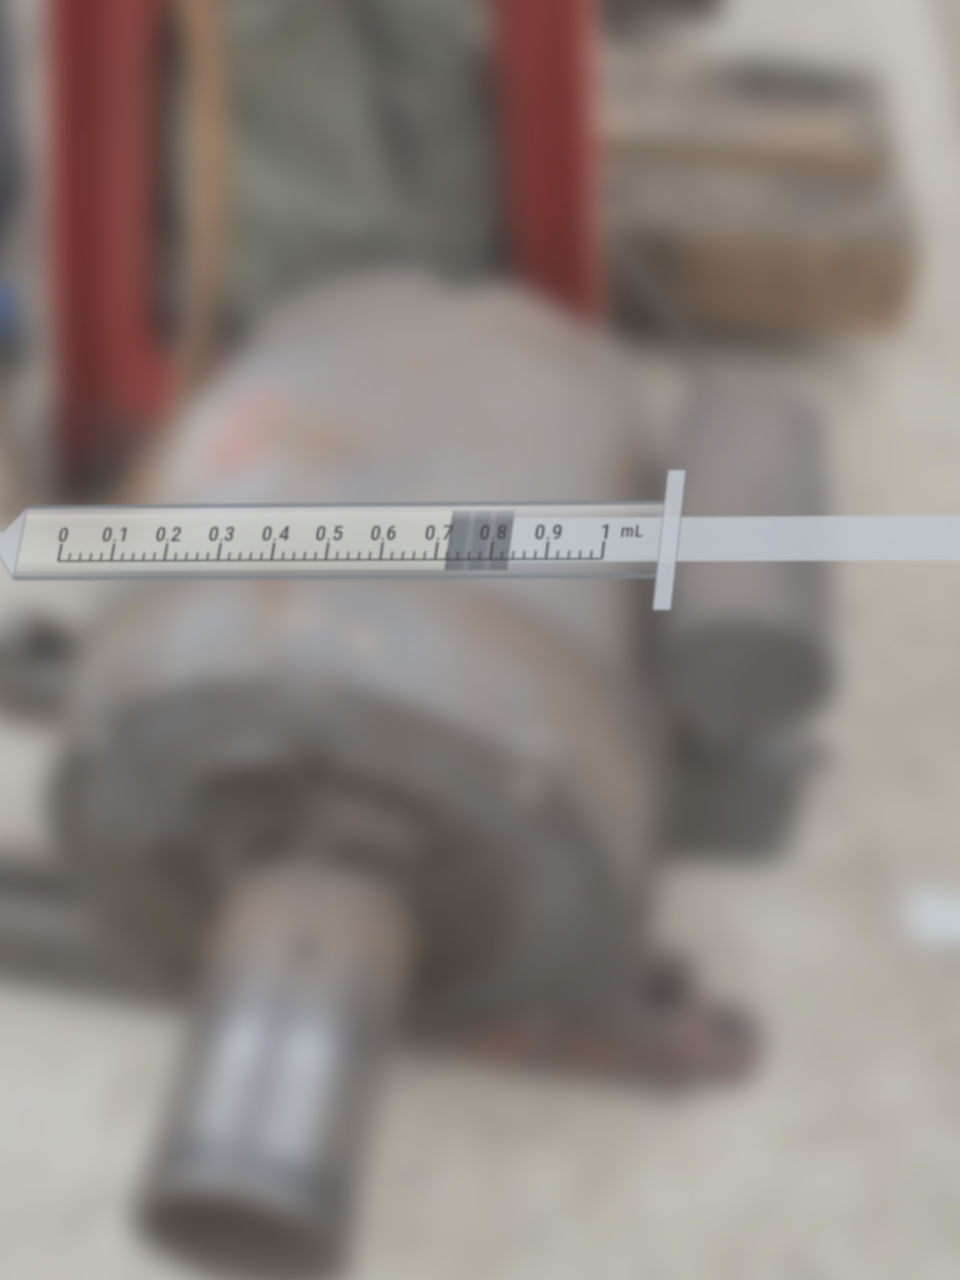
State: 0.72 mL
